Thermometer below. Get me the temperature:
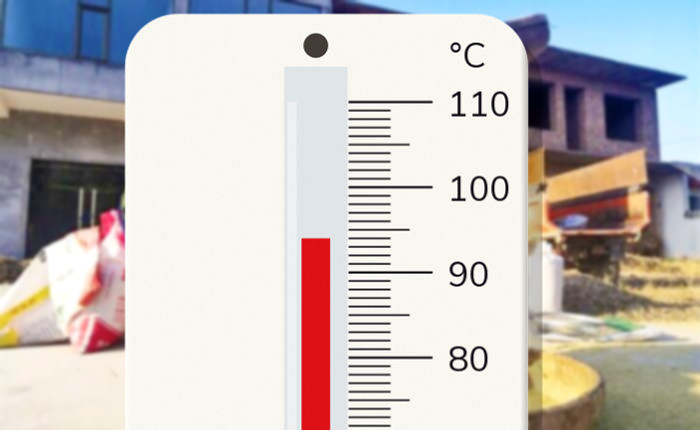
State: 94 °C
